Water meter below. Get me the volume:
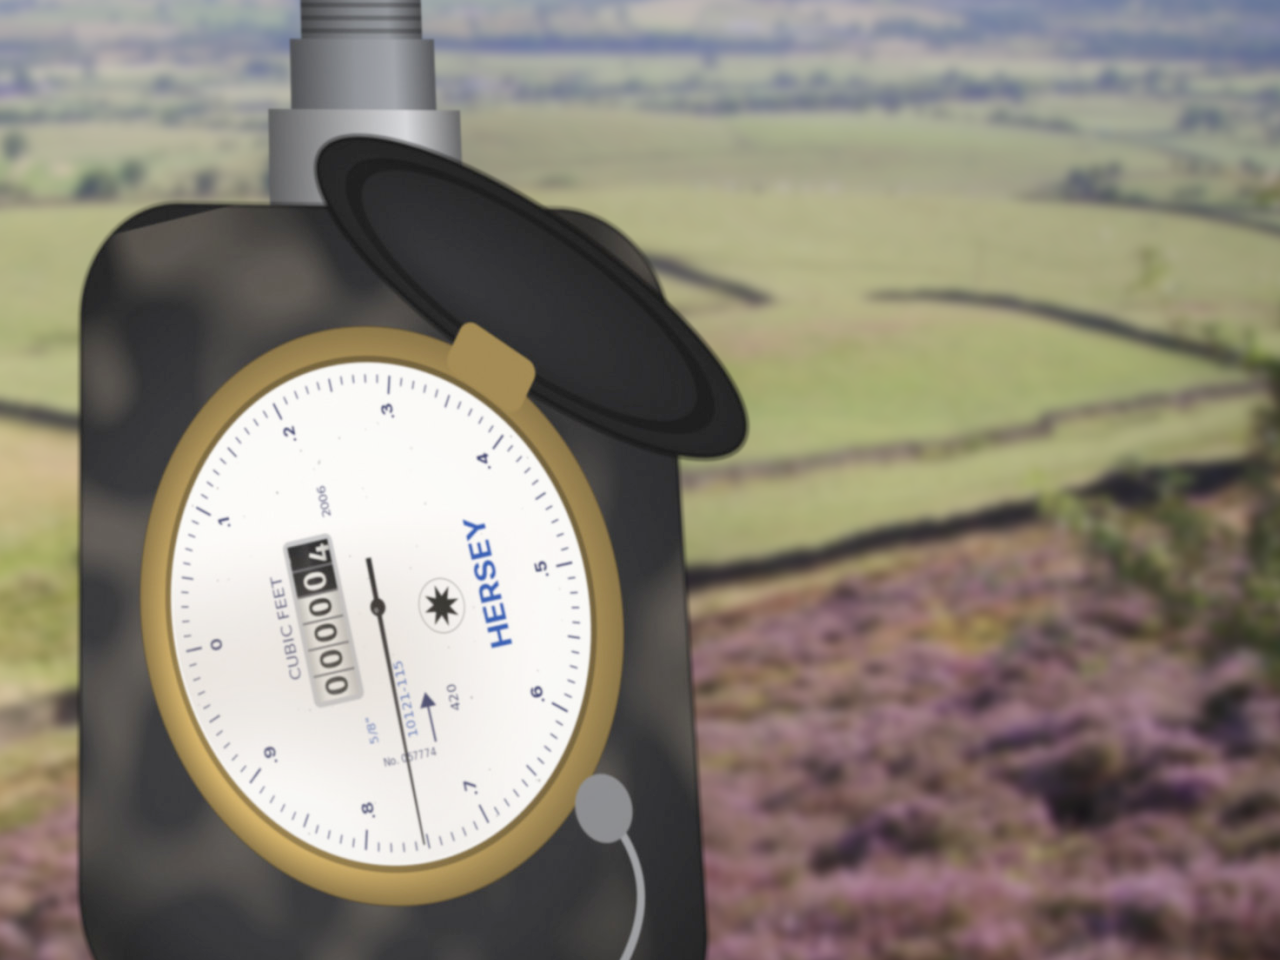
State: 3.75 ft³
